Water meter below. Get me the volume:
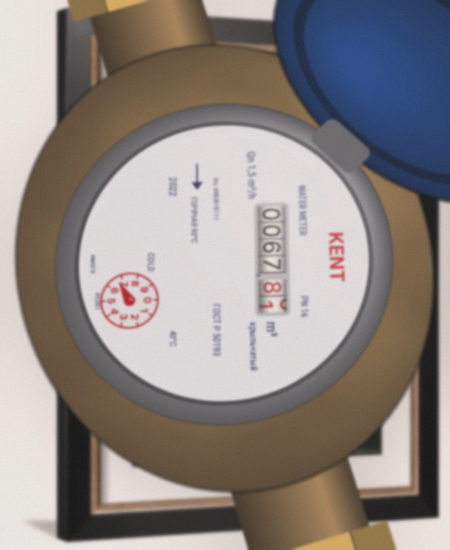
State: 67.806 m³
